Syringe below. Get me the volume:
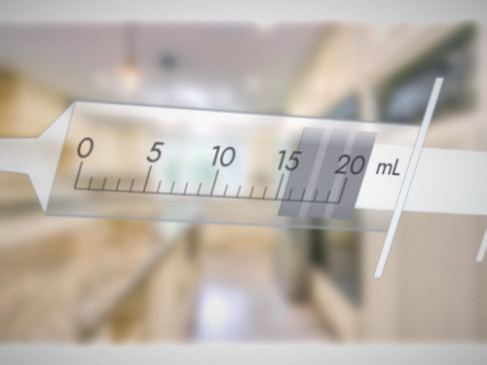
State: 15.5 mL
